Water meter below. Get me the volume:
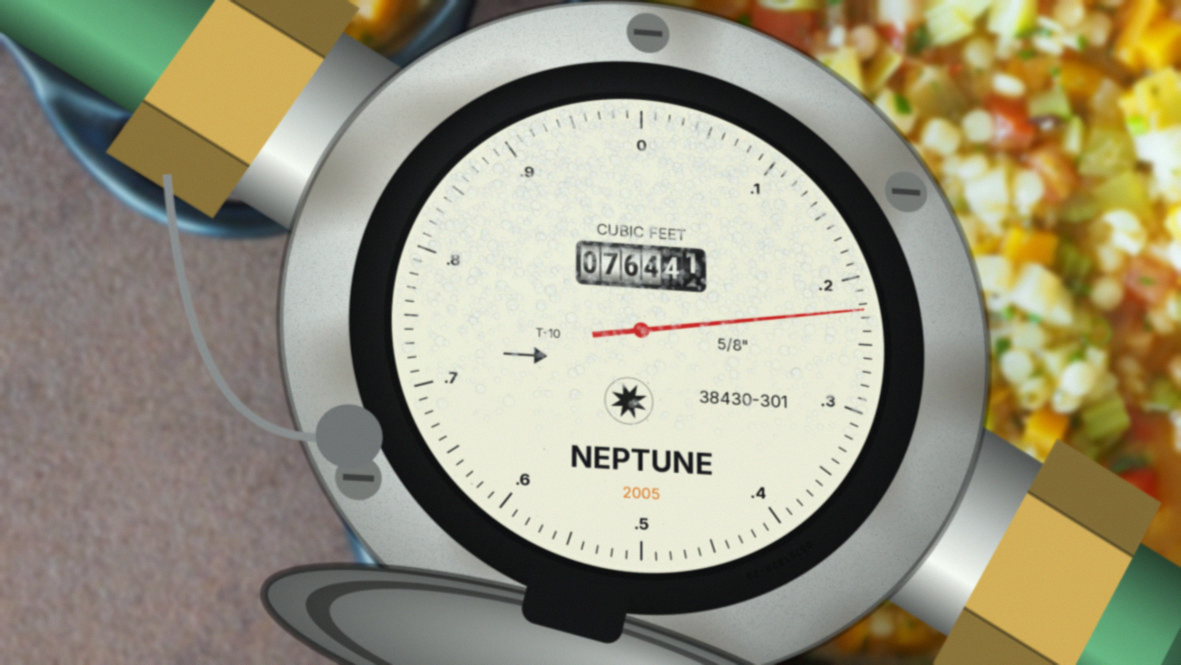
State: 76441.22 ft³
